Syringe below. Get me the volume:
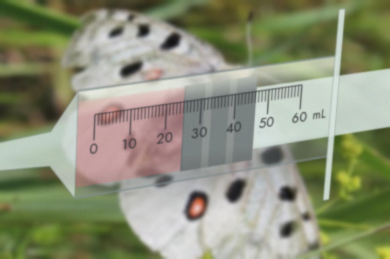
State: 25 mL
